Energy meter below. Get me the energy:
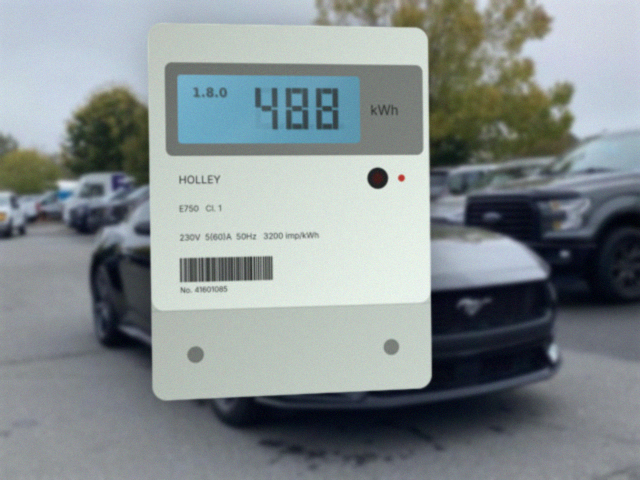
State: 488 kWh
